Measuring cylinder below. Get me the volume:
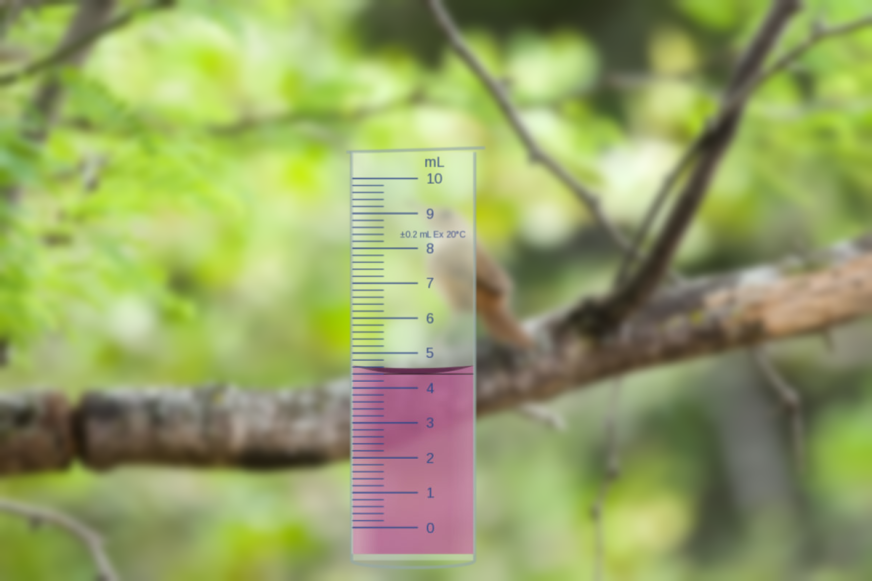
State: 4.4 mL
